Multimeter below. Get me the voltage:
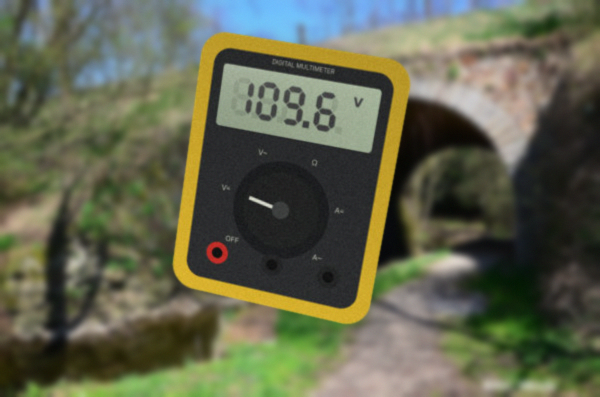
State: 109.6 V
